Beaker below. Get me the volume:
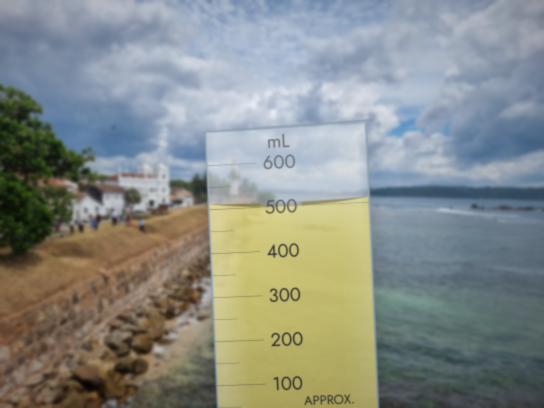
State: 500 mL
